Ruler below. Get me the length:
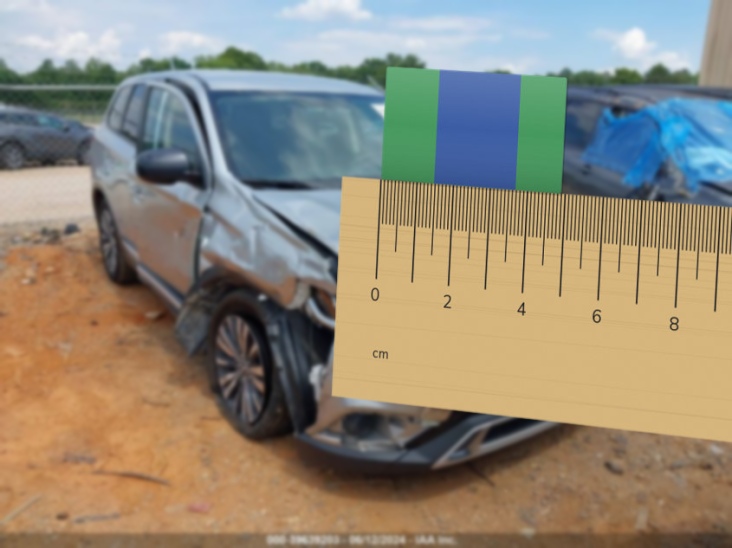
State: 4.9 cm
